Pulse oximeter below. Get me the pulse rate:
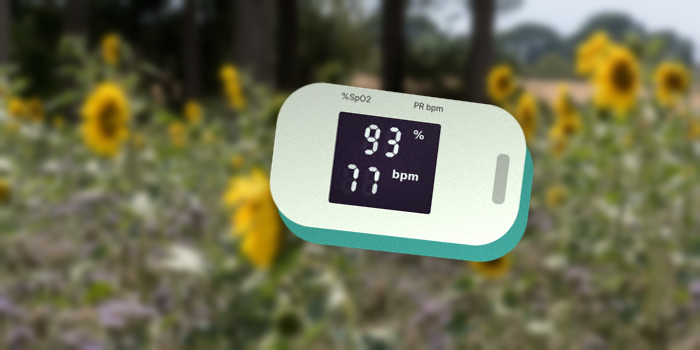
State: 77 bpm
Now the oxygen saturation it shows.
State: 93 %
